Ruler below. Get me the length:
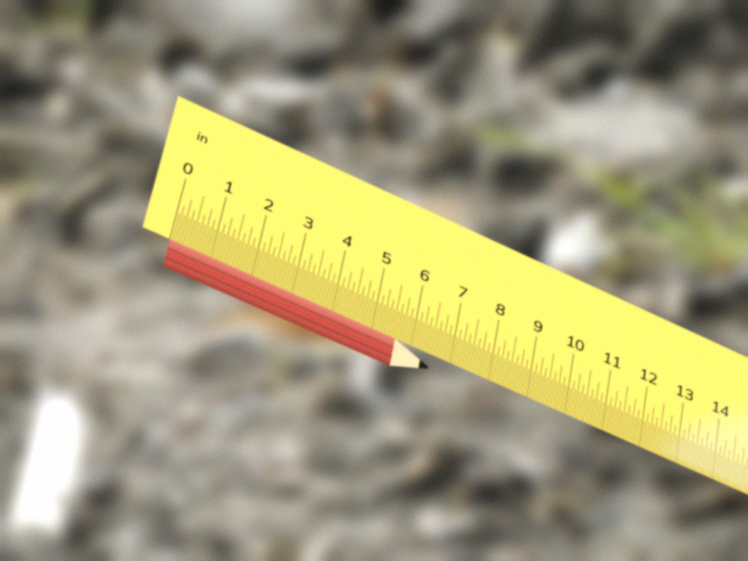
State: 6.5 in
